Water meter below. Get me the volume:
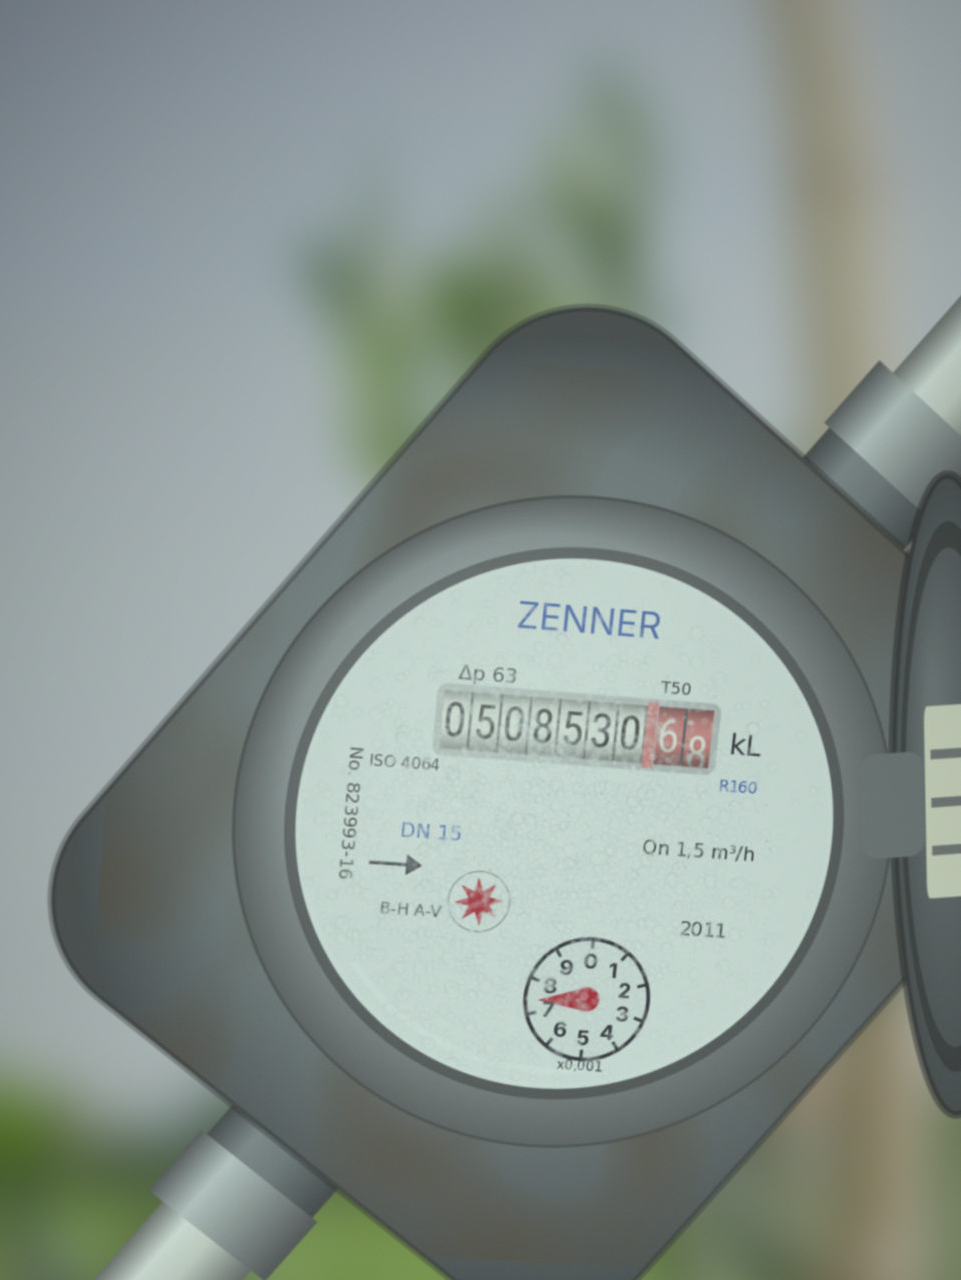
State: 508530.677 kL
